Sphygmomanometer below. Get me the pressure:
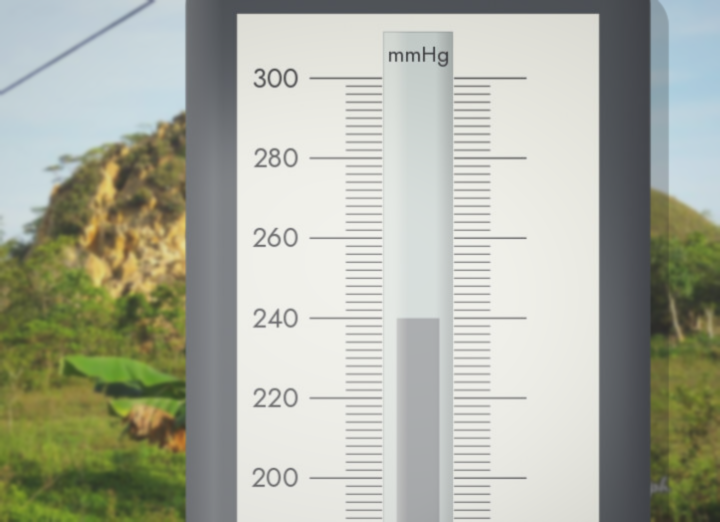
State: 240 mmHg
